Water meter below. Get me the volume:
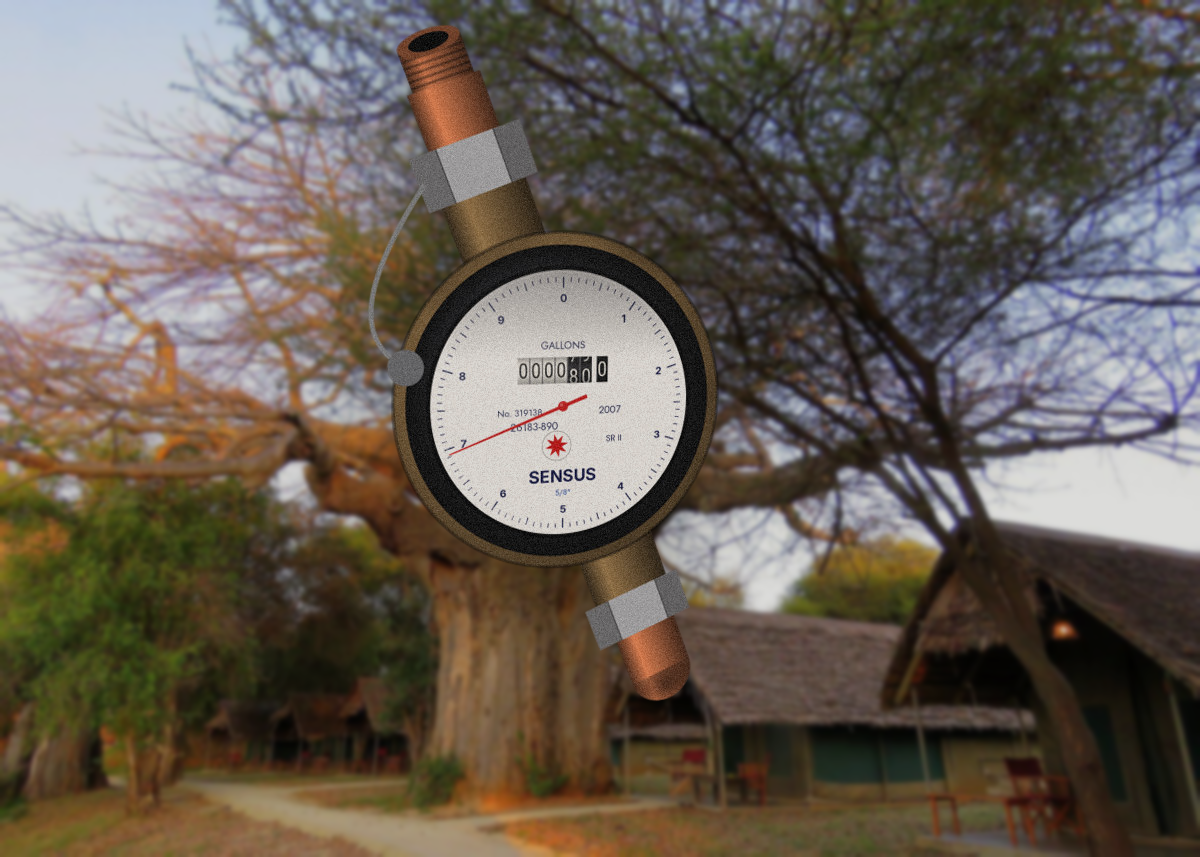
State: 796.9 gal
